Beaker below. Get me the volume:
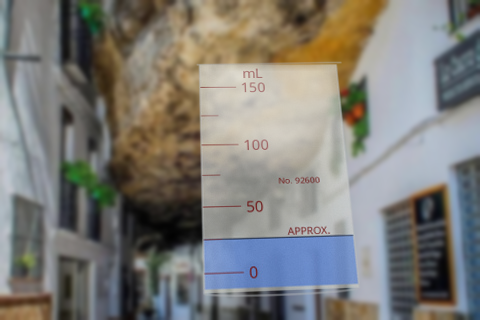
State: 25 mL
